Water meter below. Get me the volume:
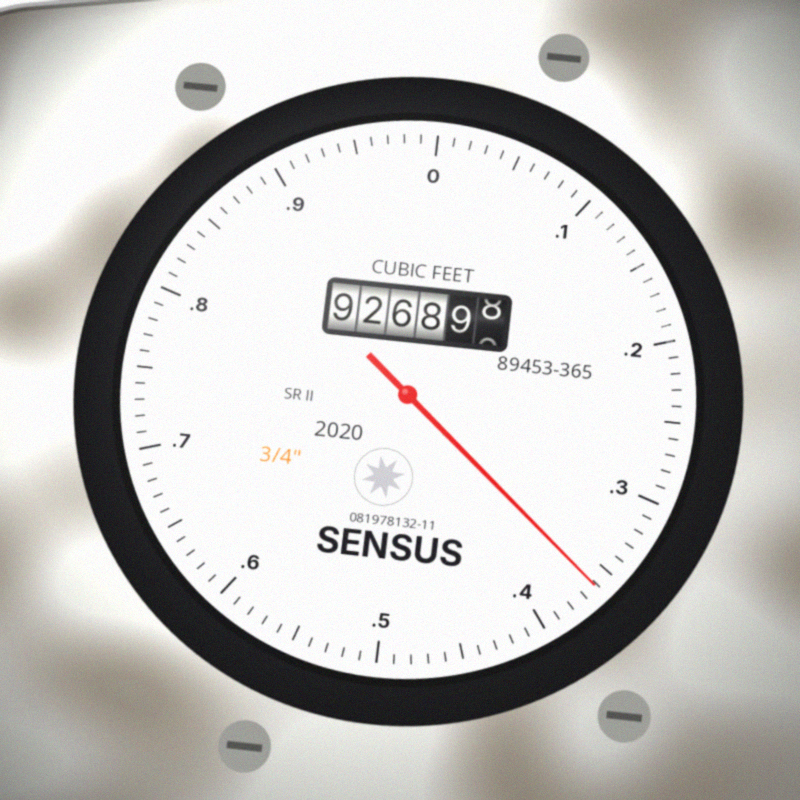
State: 926898.36 ft³
